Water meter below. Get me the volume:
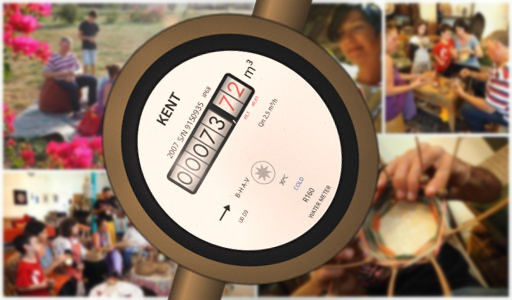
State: 73.72 m³
